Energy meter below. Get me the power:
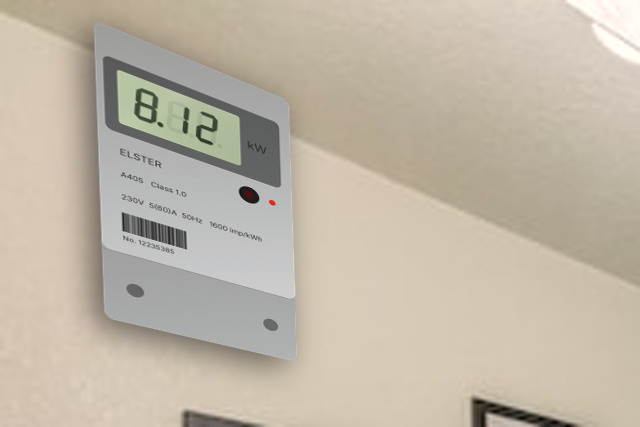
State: 8.12 kW
